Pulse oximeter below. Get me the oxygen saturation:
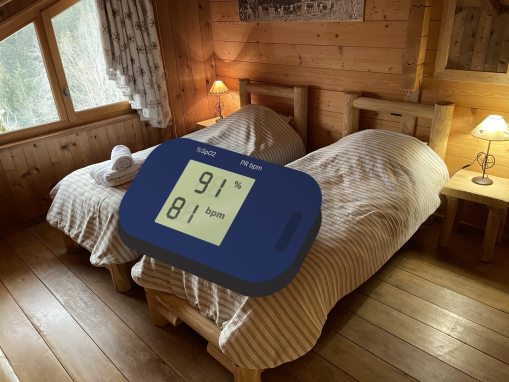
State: 91 %
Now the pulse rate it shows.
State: 81 bpm
